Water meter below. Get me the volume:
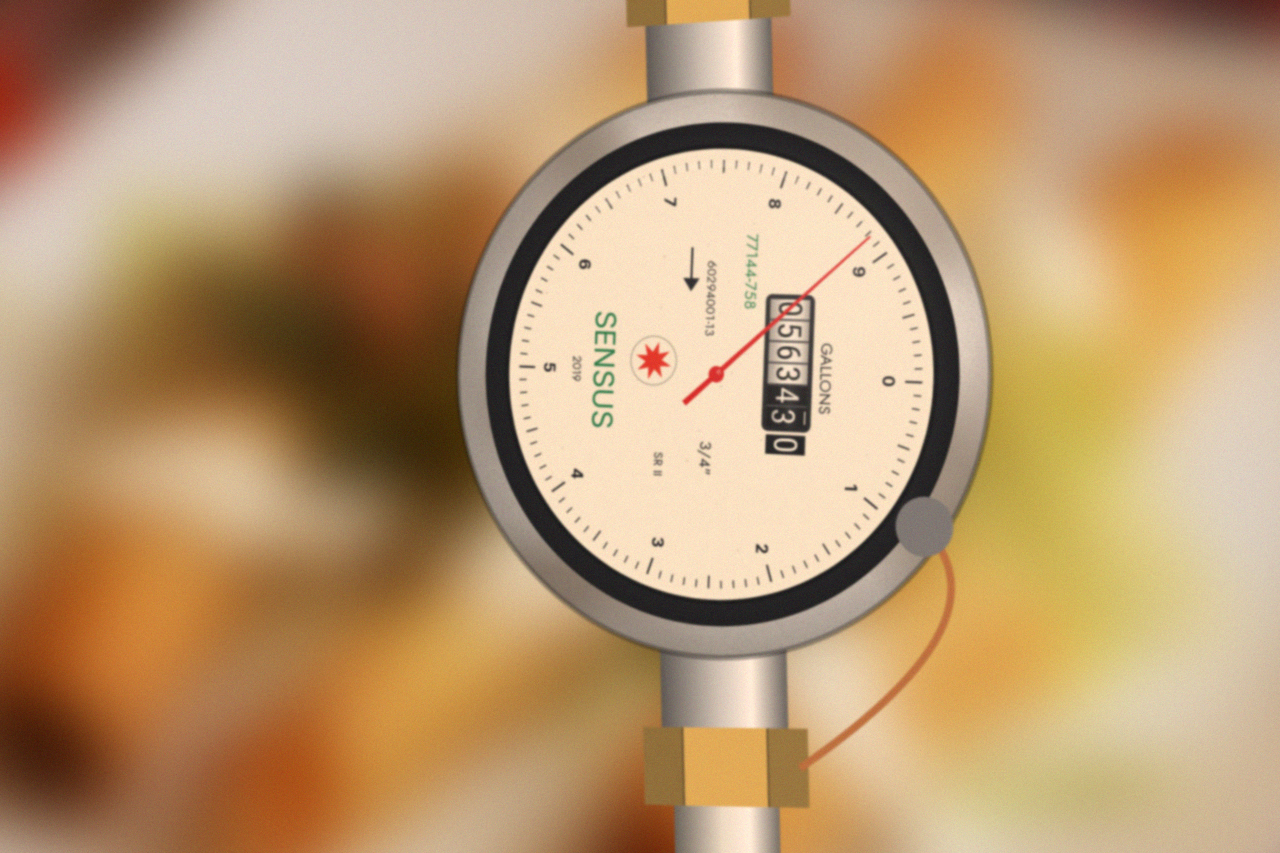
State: 563428.8 gal
